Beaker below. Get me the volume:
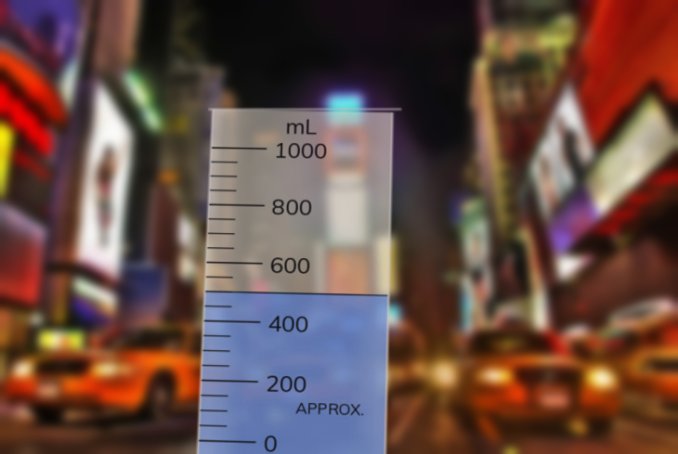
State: 500 mL
